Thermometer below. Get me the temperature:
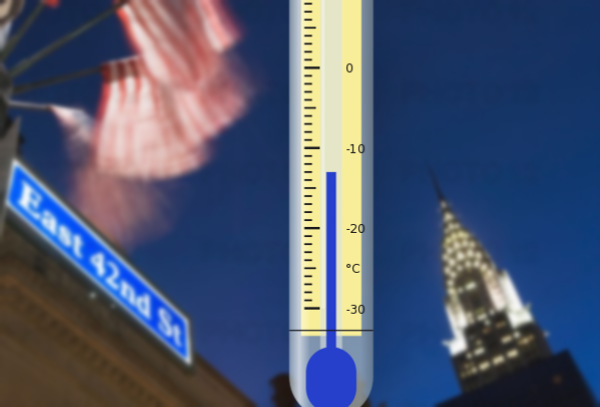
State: -13 °C
